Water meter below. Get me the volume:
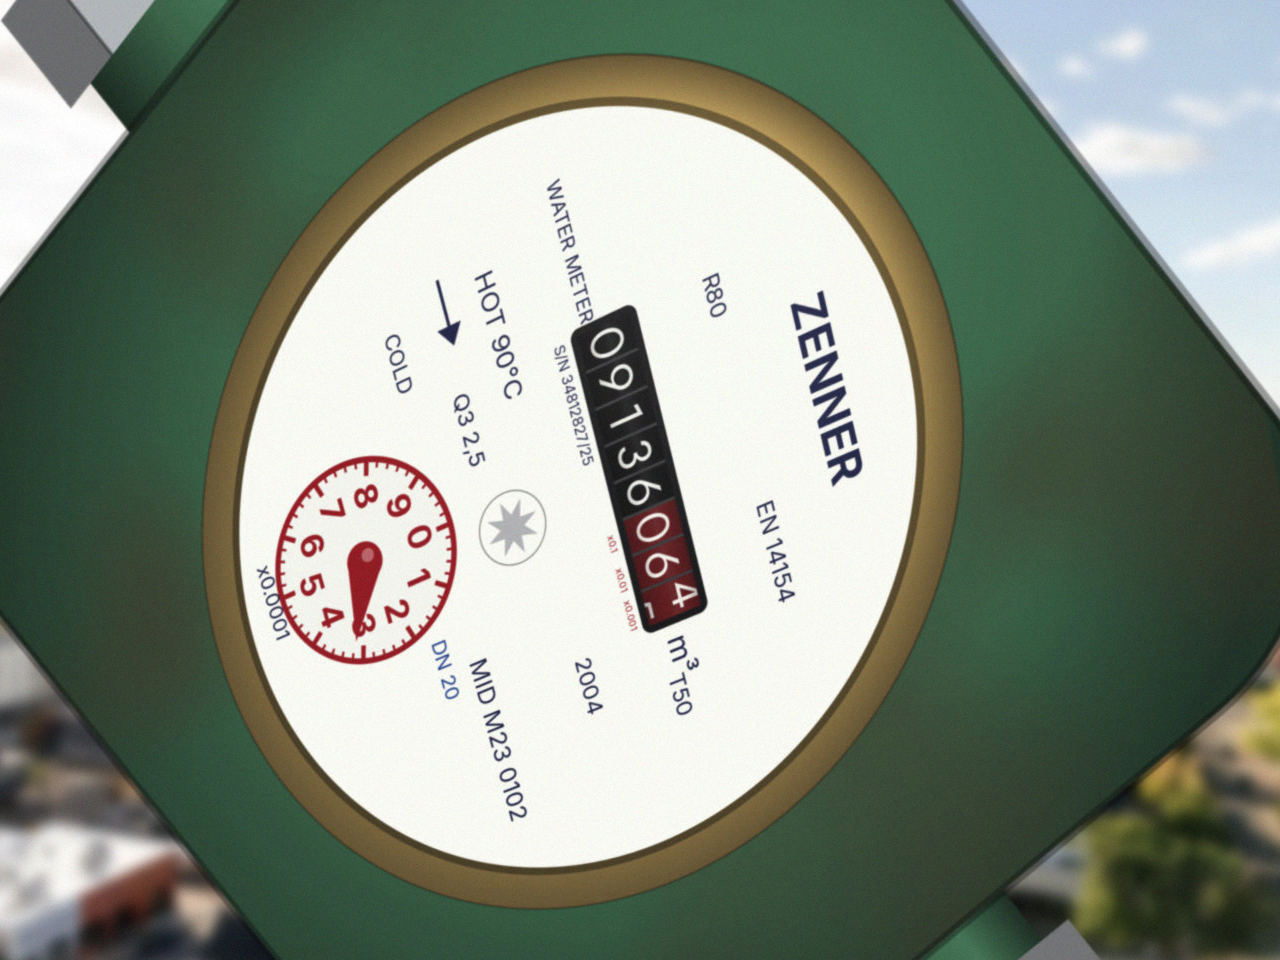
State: 9136.0643 m³
